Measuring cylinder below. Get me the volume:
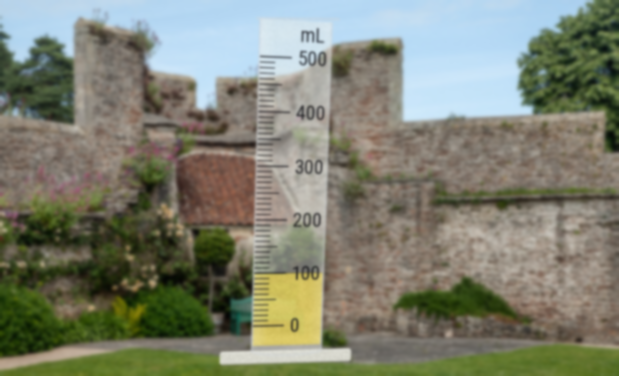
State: 100 mL
